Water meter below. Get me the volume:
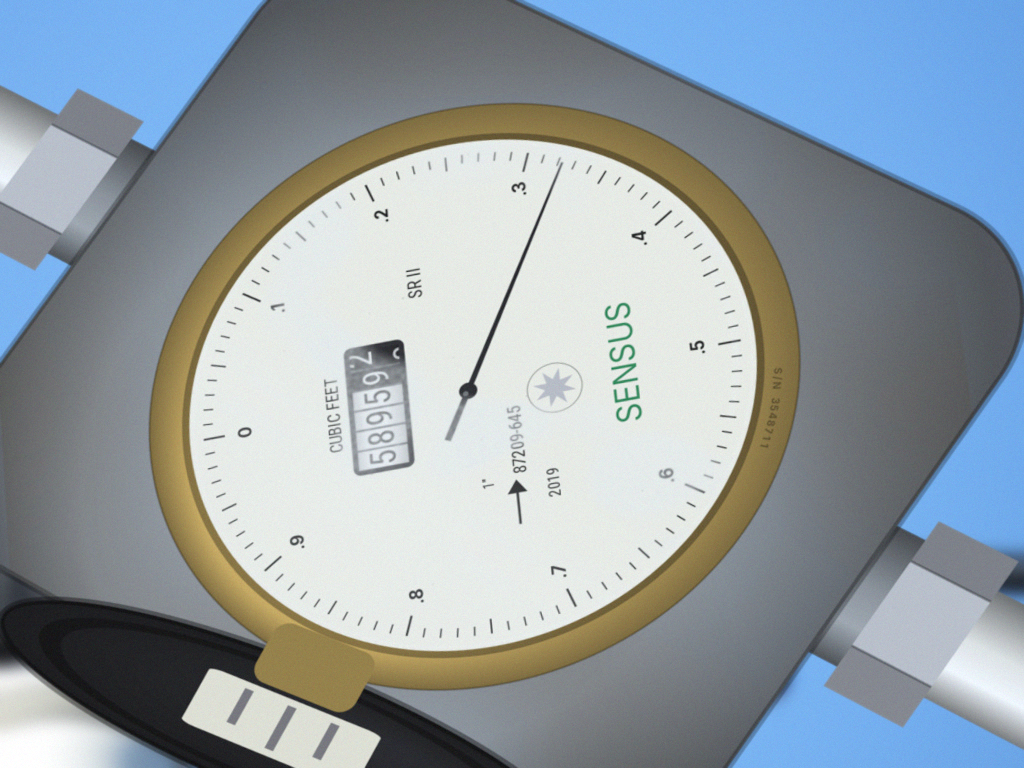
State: 589592.32 ft³
